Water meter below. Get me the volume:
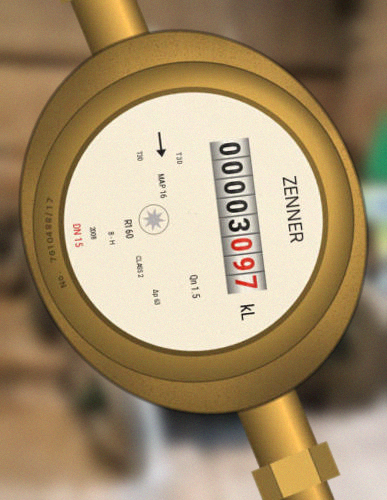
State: 3.097 kL
